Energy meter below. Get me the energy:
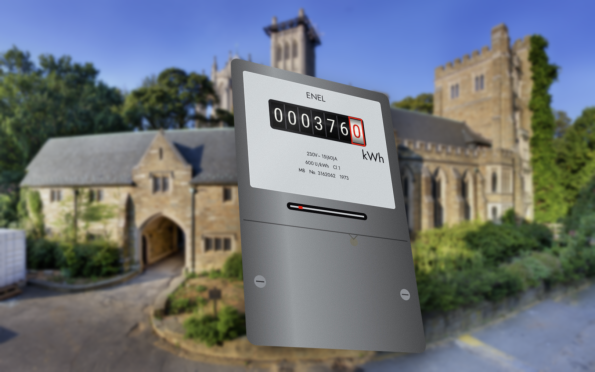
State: 376.0 kWh
